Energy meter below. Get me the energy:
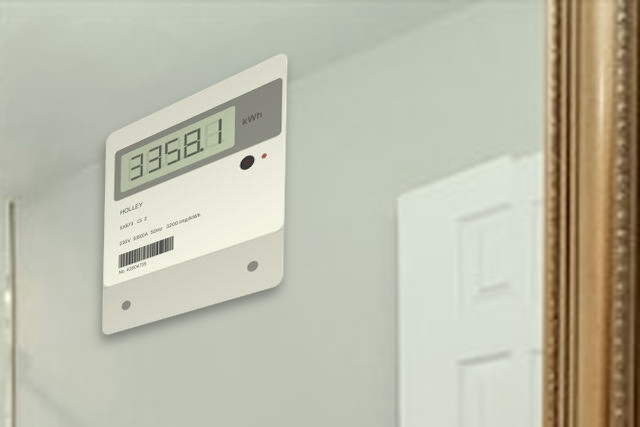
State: 3358.1 kWh
